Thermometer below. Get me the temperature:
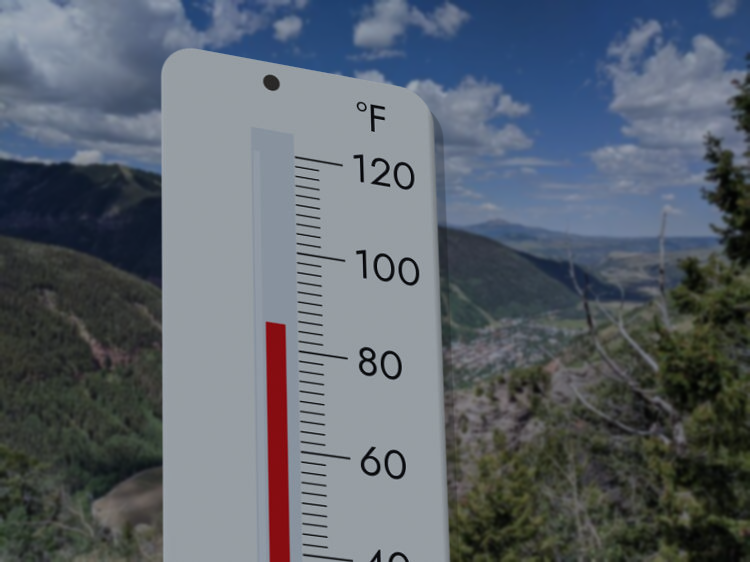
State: 85 °F
